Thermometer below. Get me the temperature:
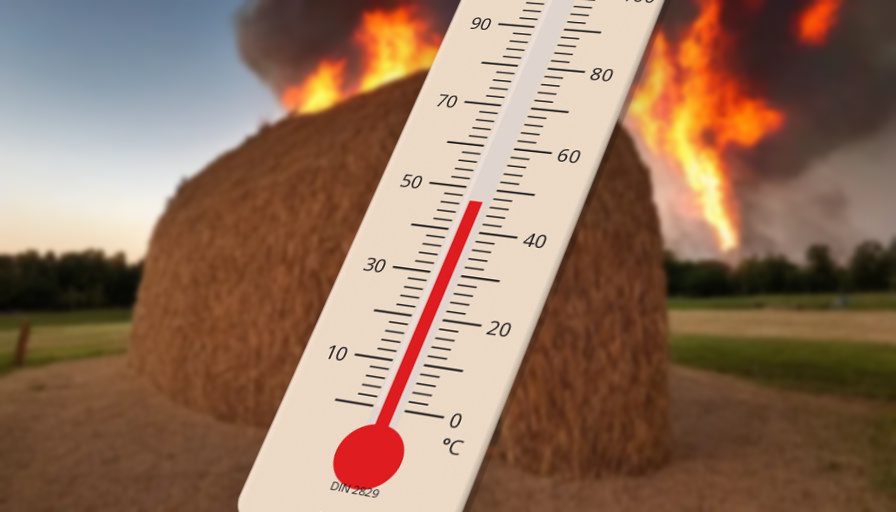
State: 47 °C
